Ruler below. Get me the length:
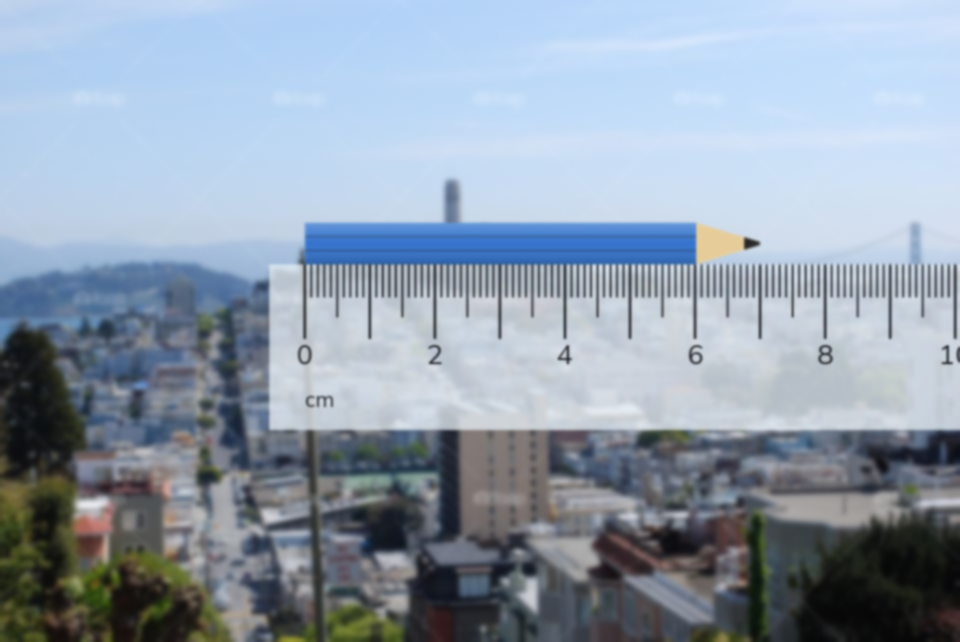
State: 7 cm
